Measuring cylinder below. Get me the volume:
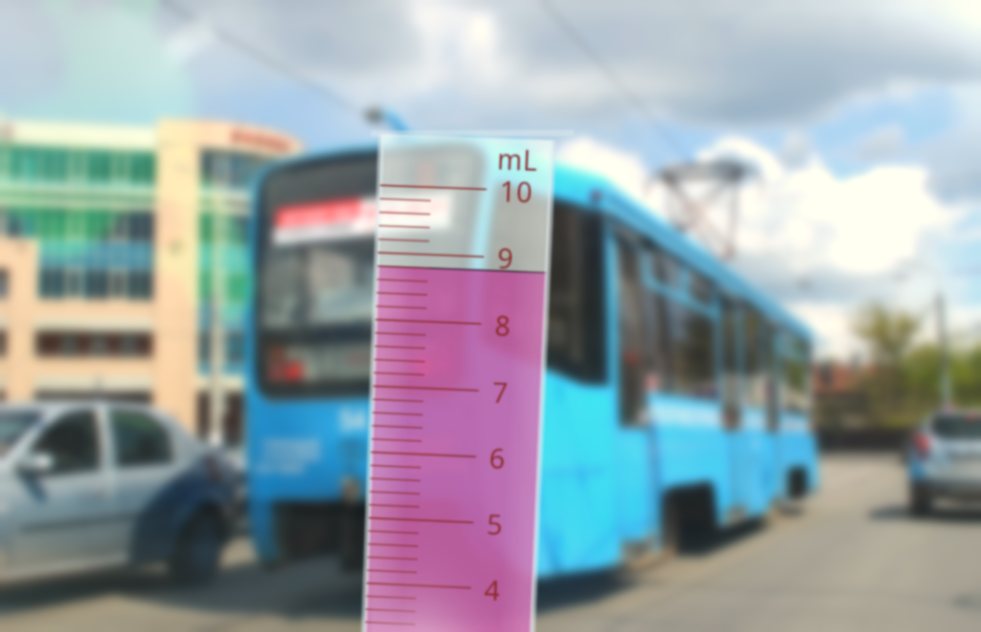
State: 8.8 mL
